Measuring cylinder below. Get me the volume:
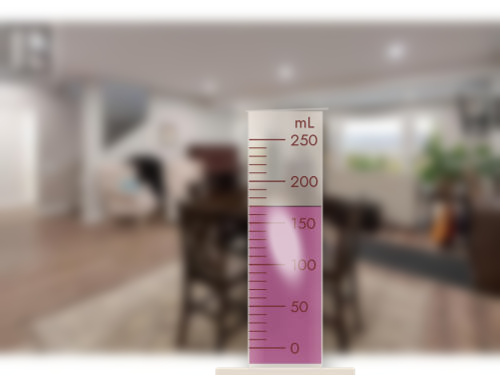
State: 170 mL
